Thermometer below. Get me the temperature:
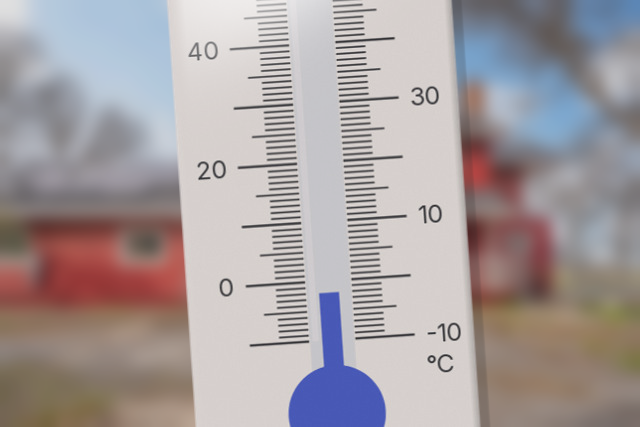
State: -2 °C
